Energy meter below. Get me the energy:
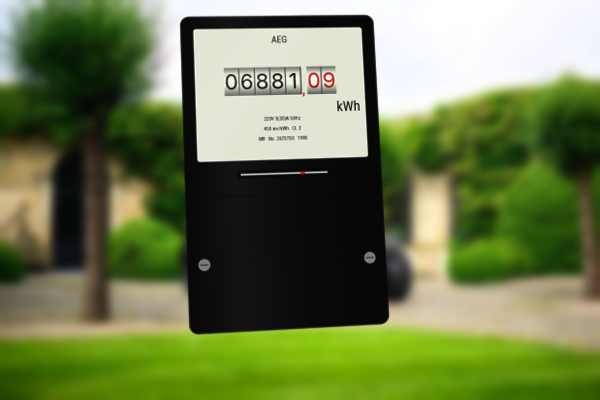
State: 6881.09 kWh
